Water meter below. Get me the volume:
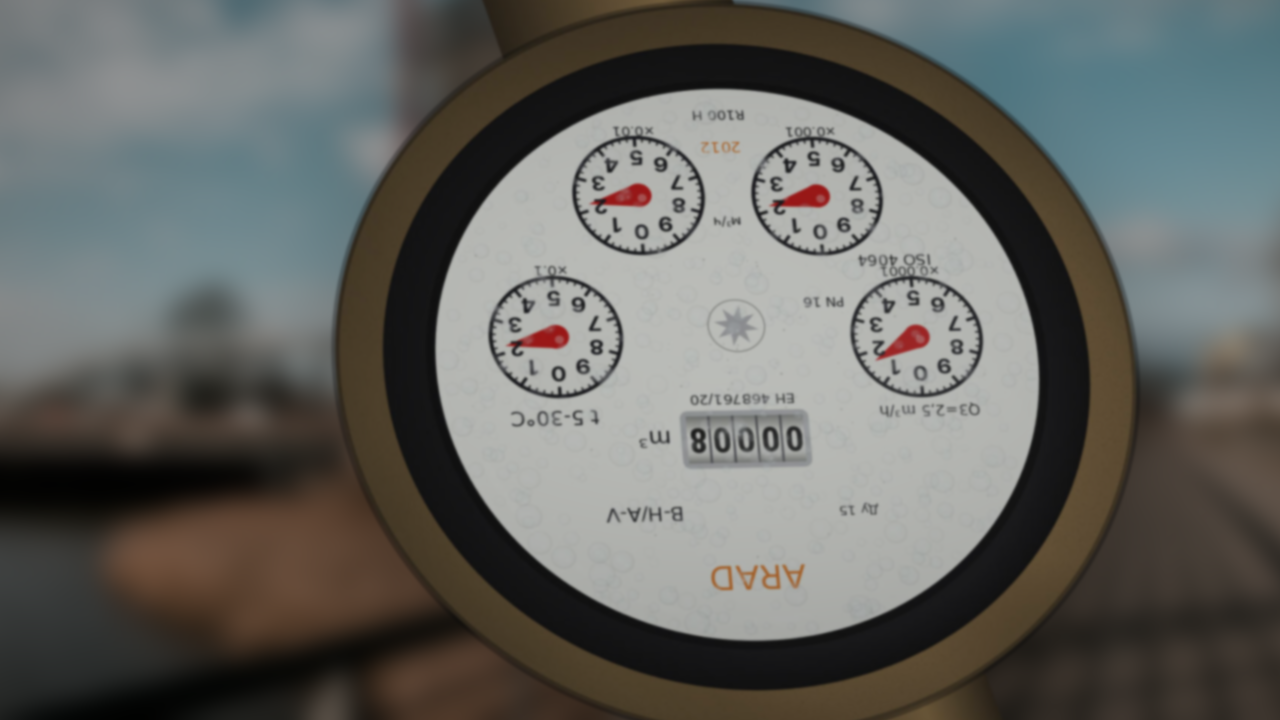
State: 8.2221 m³
